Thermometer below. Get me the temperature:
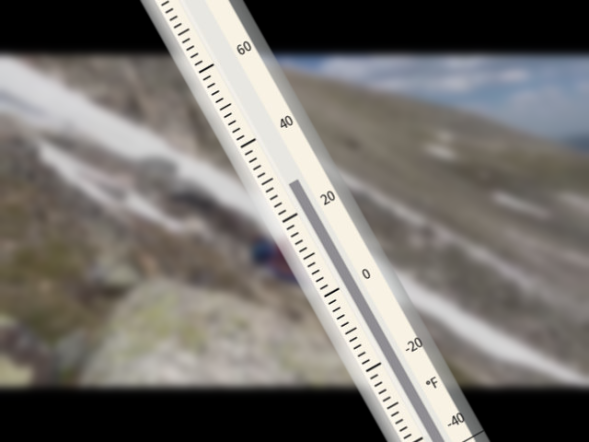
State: 27 °F
